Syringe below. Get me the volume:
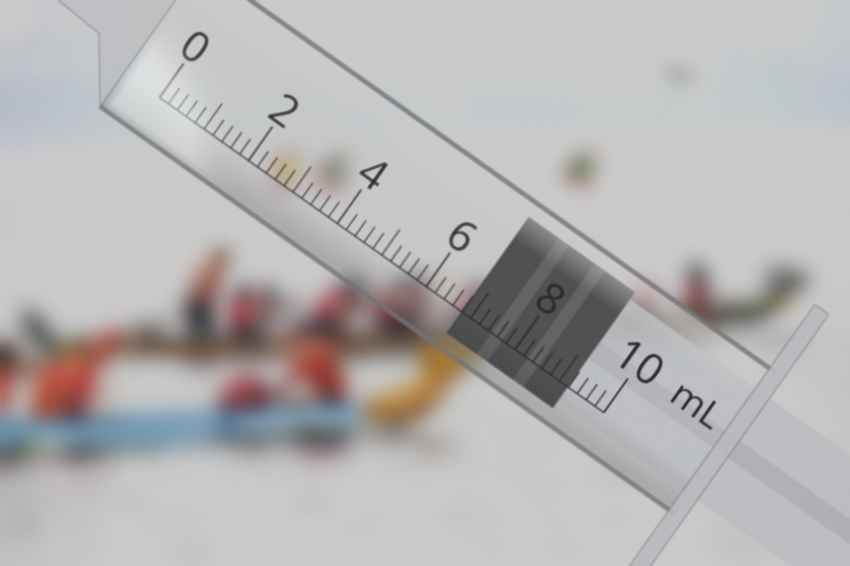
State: 6.8 mL
